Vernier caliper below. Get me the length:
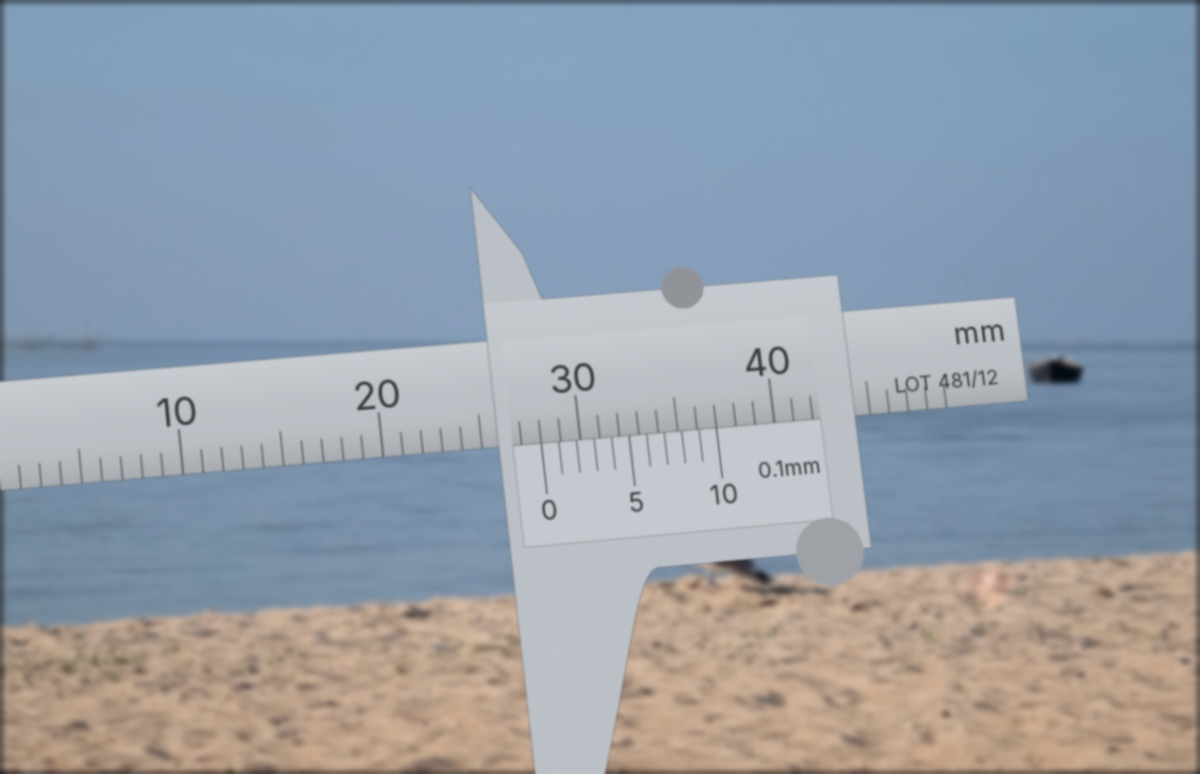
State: 28.0 mm
